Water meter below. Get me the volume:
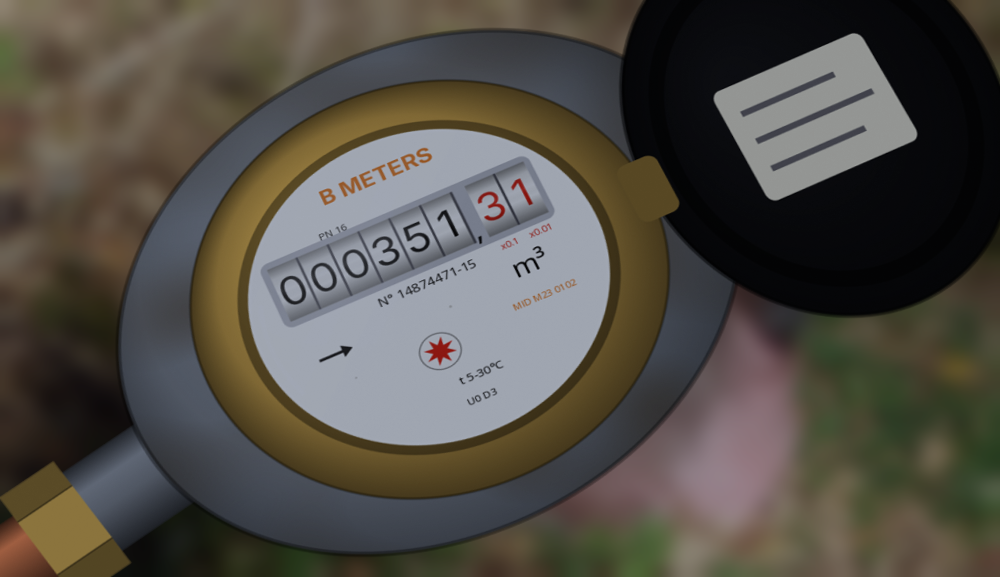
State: 351.31 m³
